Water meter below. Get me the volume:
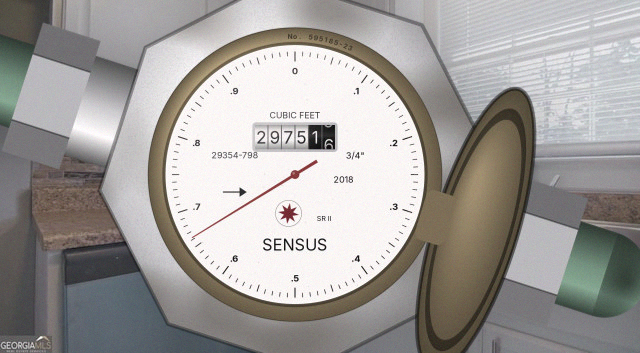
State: 297515.66 ft³
